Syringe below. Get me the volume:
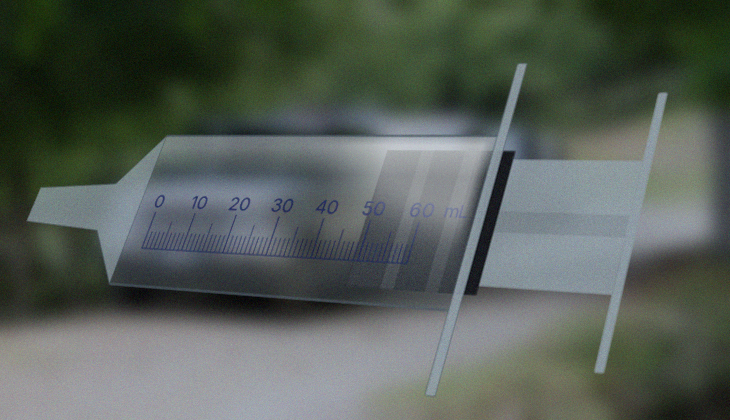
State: 49 mL
